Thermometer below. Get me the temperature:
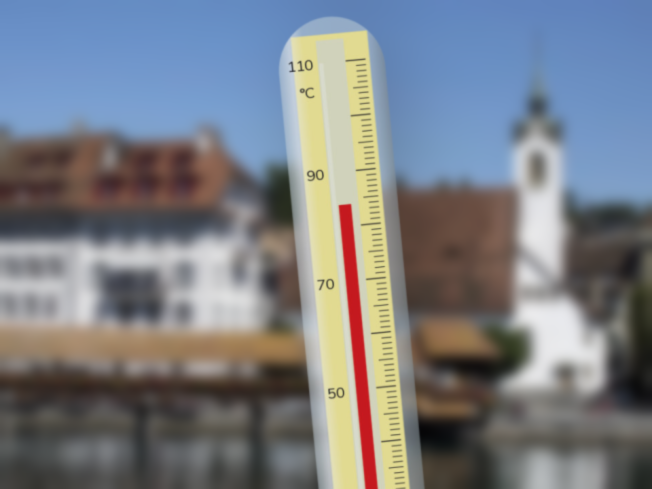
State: 84 °C
